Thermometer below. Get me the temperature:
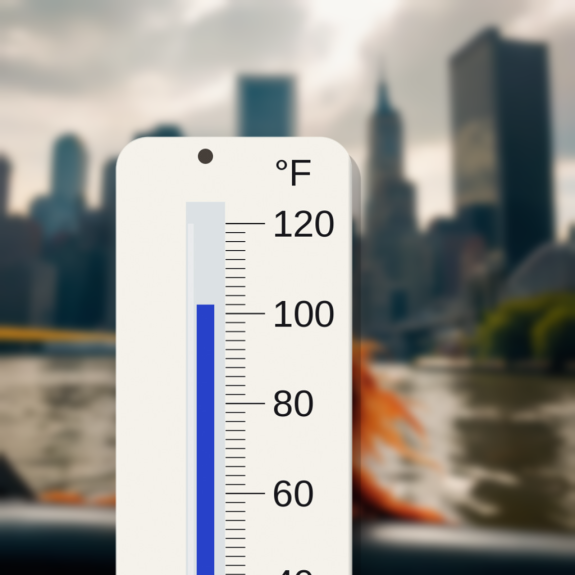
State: 102 °F
